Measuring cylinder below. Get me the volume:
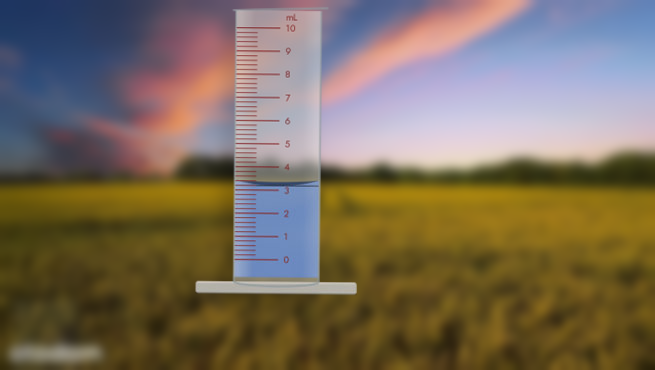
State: 3.2 mL
